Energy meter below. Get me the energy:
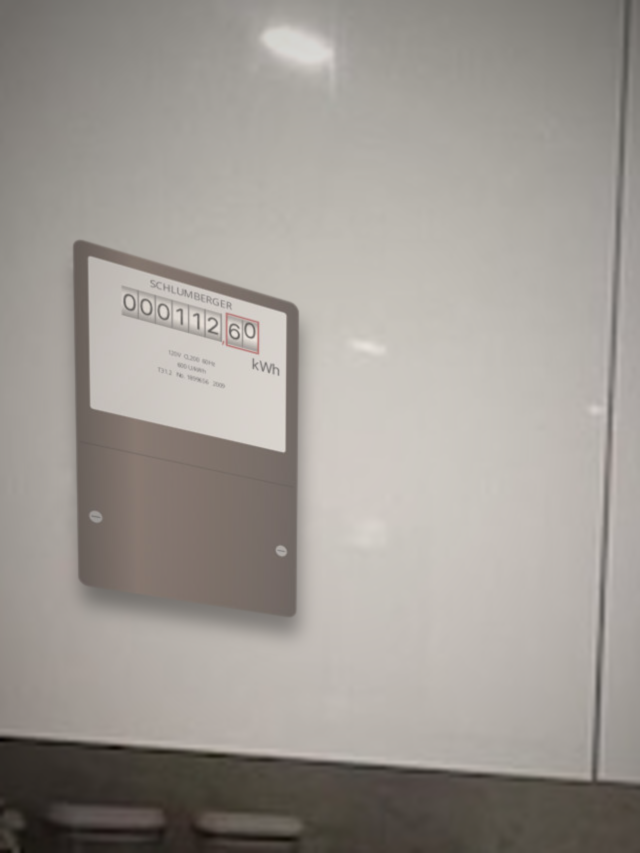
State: 112.60 kWh
